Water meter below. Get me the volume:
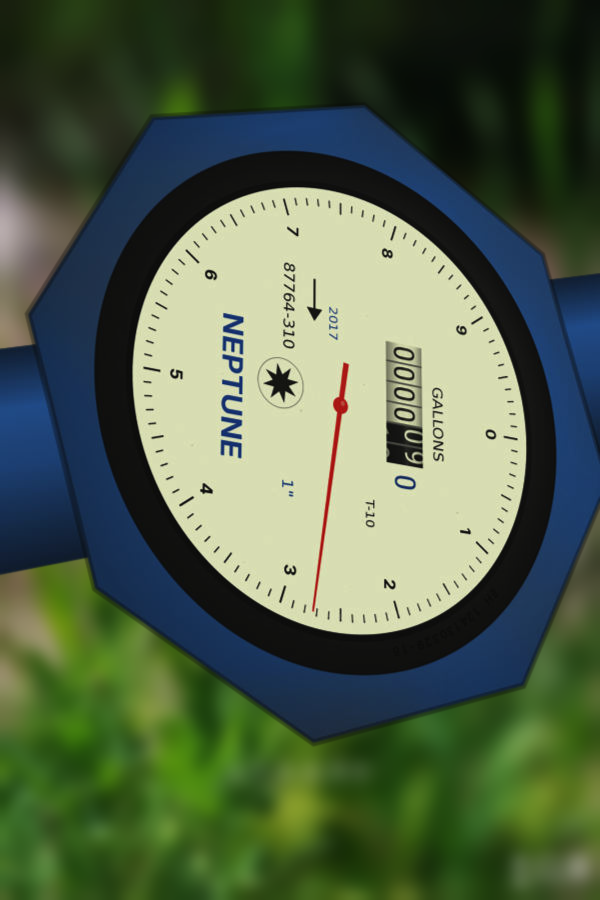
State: 92.7 gal
